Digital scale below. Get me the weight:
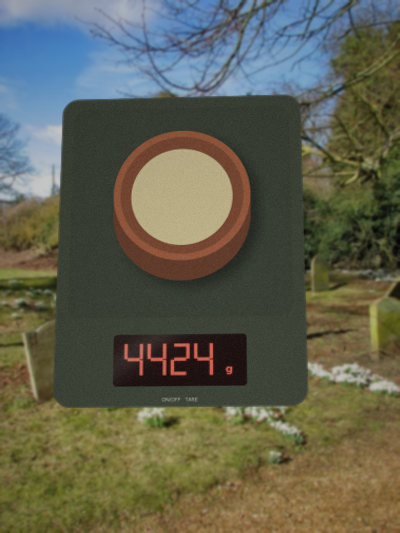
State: 4424 g
